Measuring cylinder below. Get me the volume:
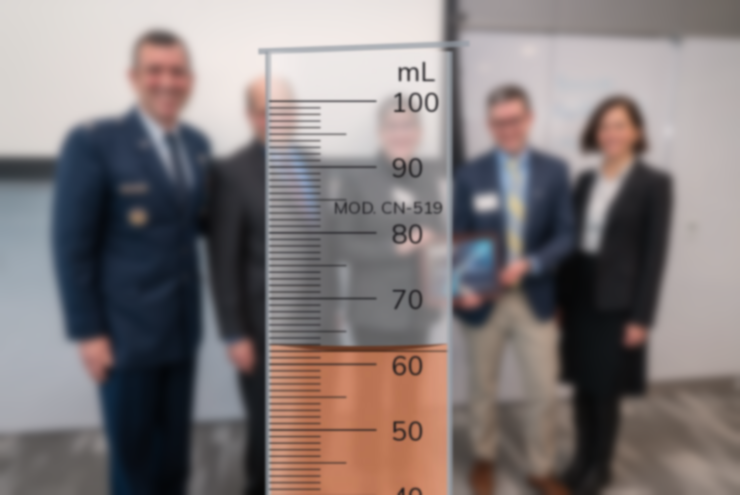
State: 62 mL
